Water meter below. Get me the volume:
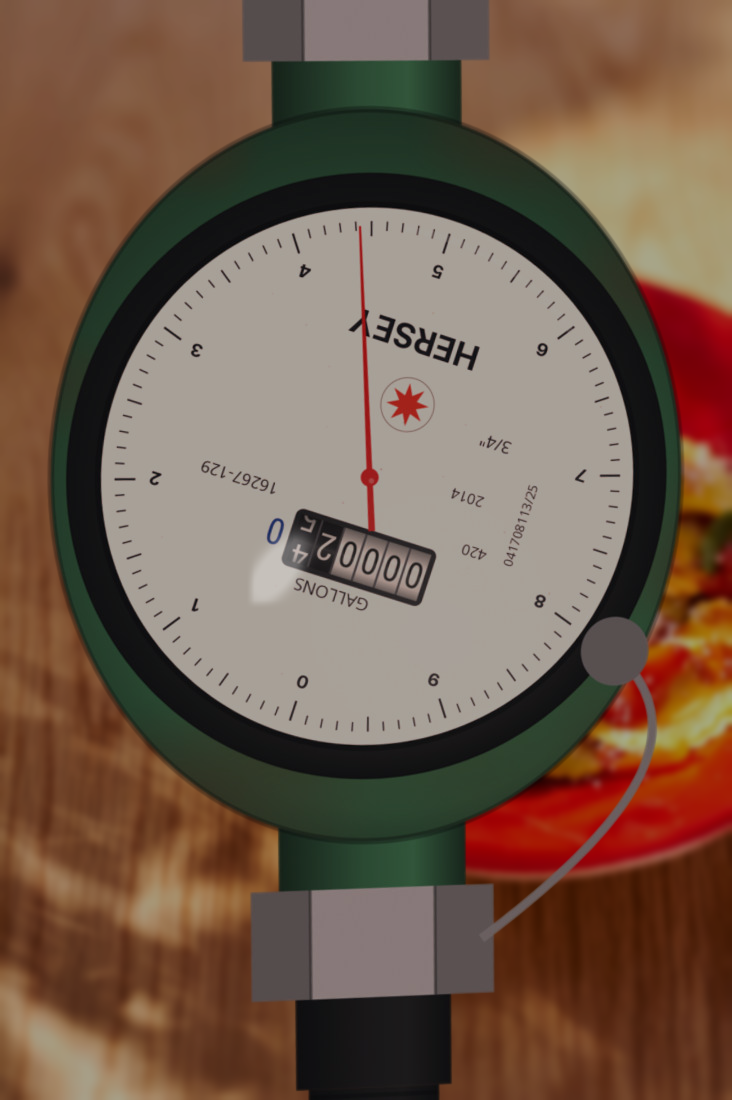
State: 244.4 gal
